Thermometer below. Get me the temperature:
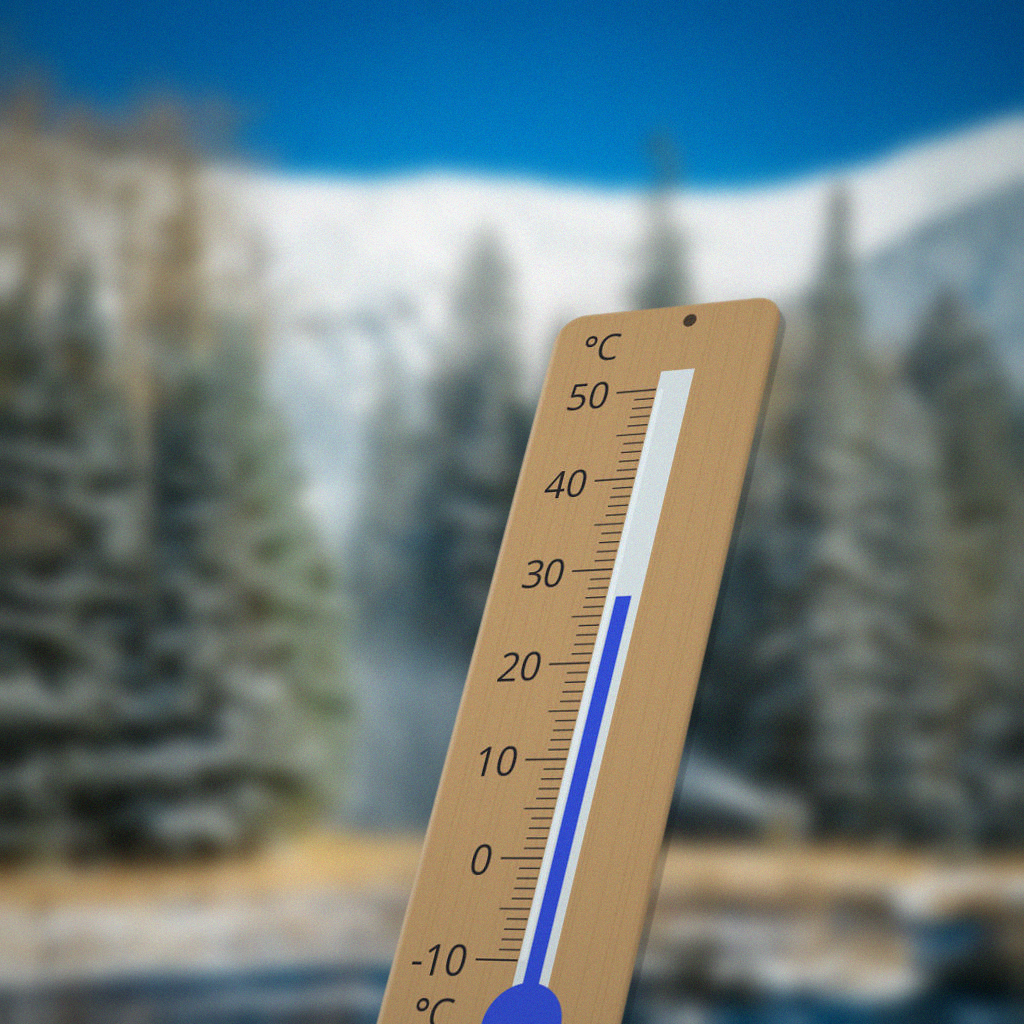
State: 27 °C
